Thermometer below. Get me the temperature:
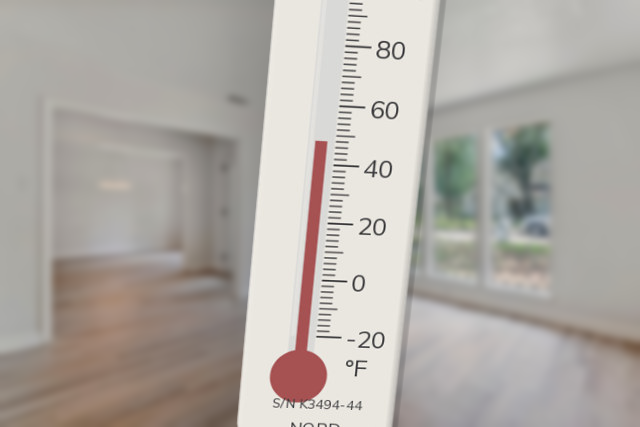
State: 48 °F
